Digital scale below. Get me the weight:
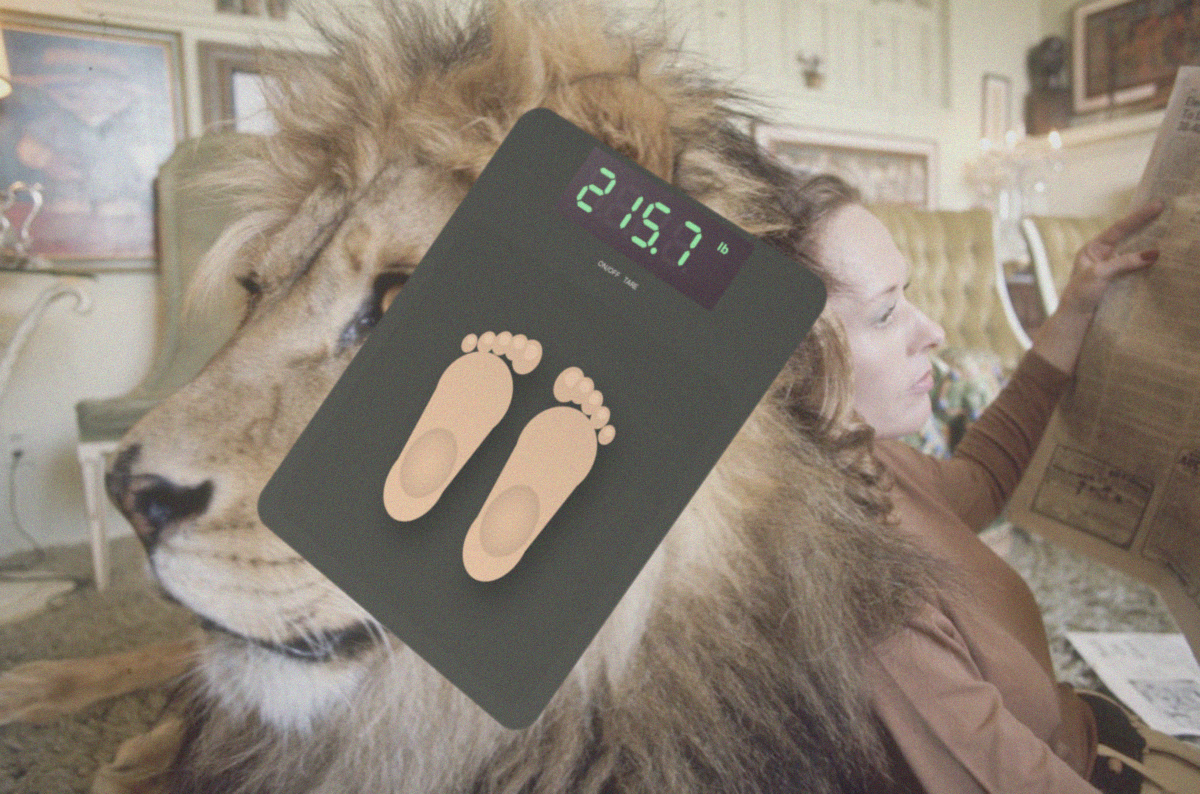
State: 215.7 lb
